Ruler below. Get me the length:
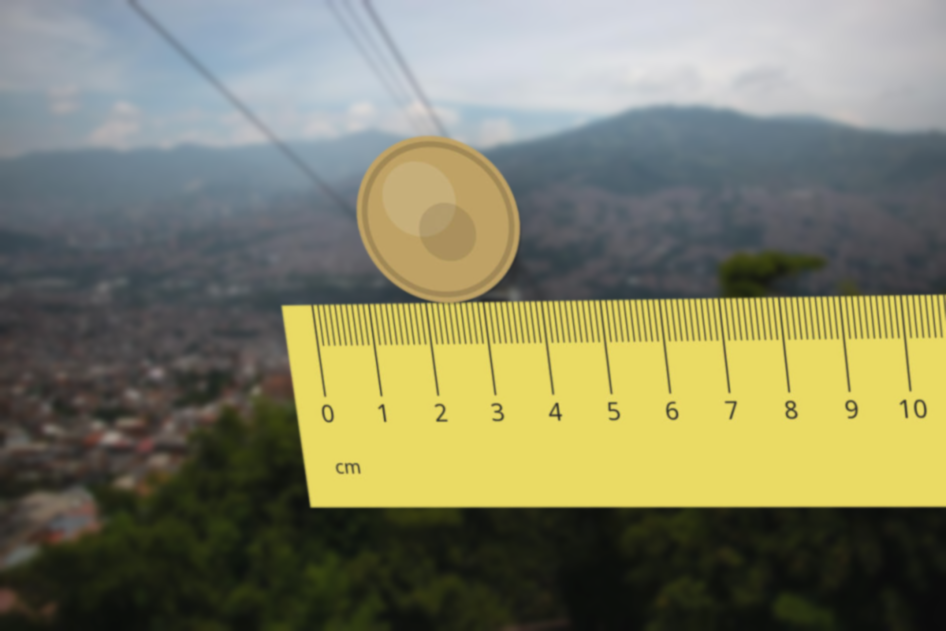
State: 2.8 cm
